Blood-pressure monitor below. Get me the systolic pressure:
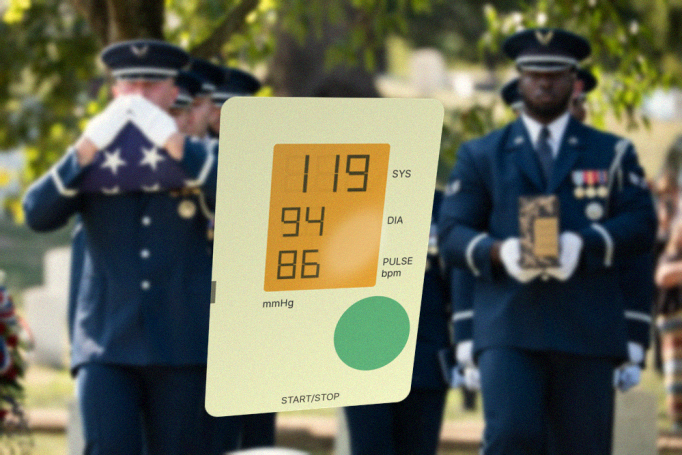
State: 119 mmHg
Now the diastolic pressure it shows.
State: 94 mmHg
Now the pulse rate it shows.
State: 86 bpm
